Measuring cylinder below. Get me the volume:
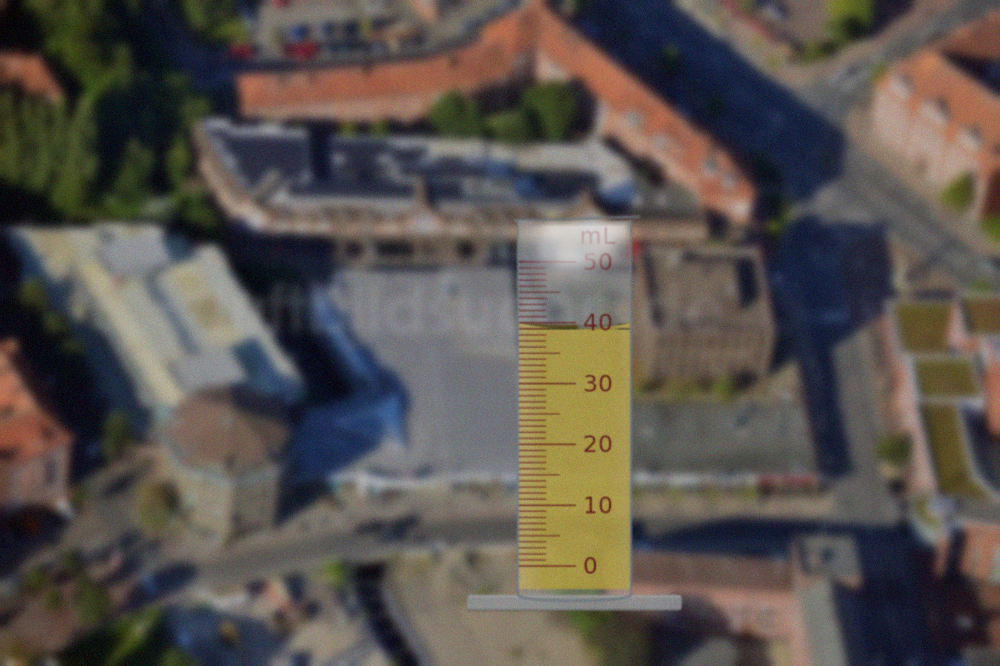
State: 39 mL
